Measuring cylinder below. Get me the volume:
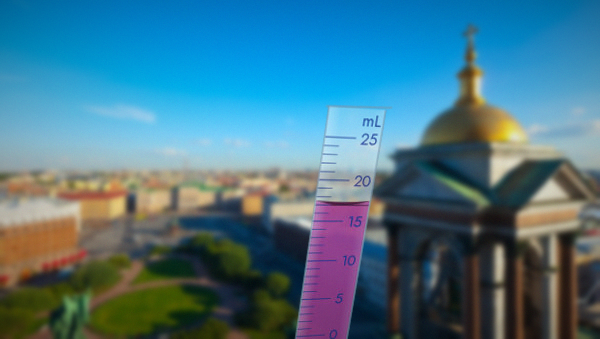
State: 17 mL
